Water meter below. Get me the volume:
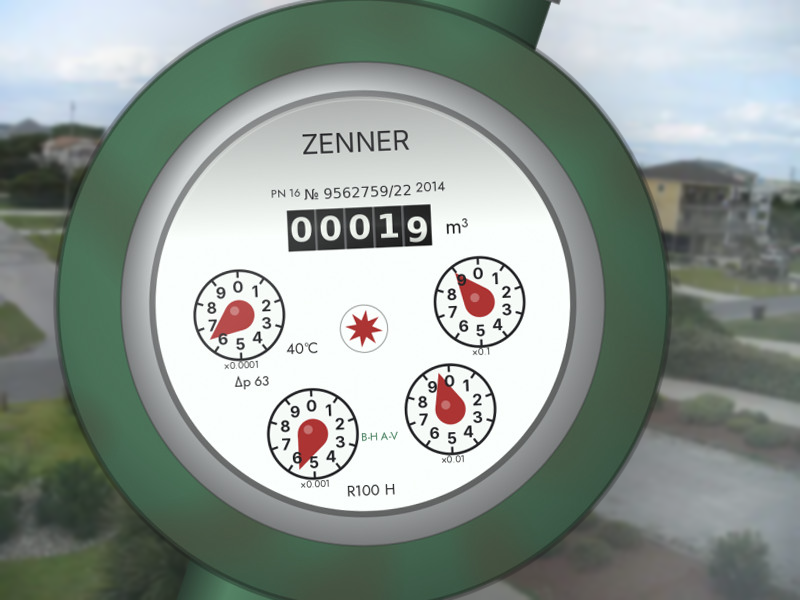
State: 18.8956 m³
